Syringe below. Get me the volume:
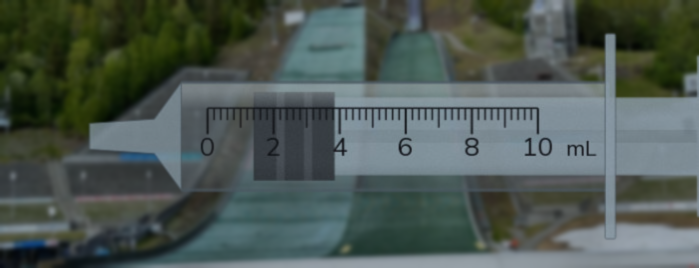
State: 1.4 mL
